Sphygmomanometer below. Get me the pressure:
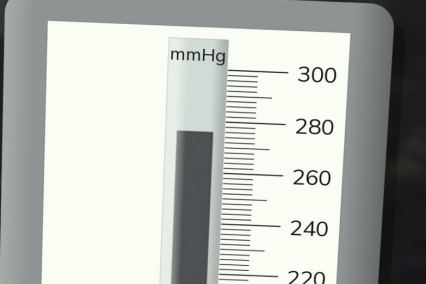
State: 276 mmHg
